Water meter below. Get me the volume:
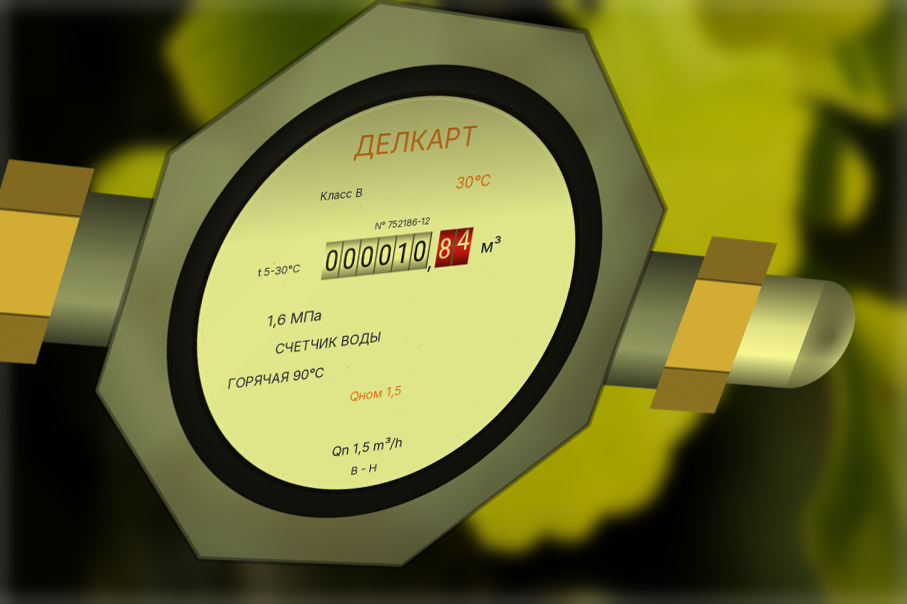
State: 10.84 m³
